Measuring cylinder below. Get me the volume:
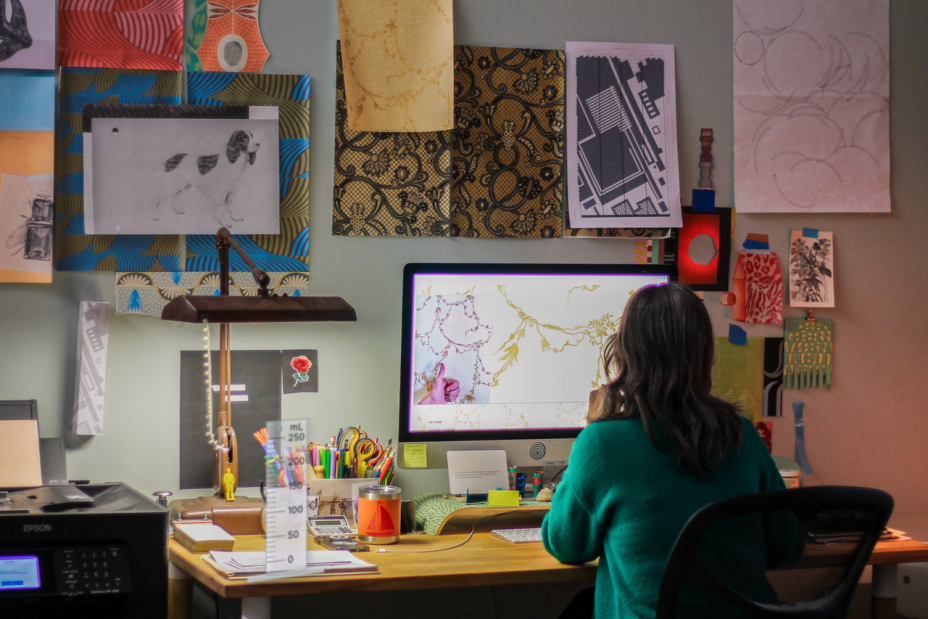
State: 150 mL
